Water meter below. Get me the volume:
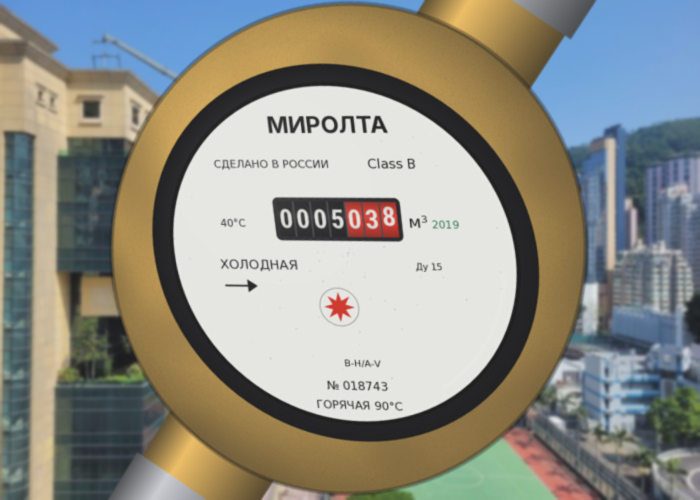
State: 5.038 m³
